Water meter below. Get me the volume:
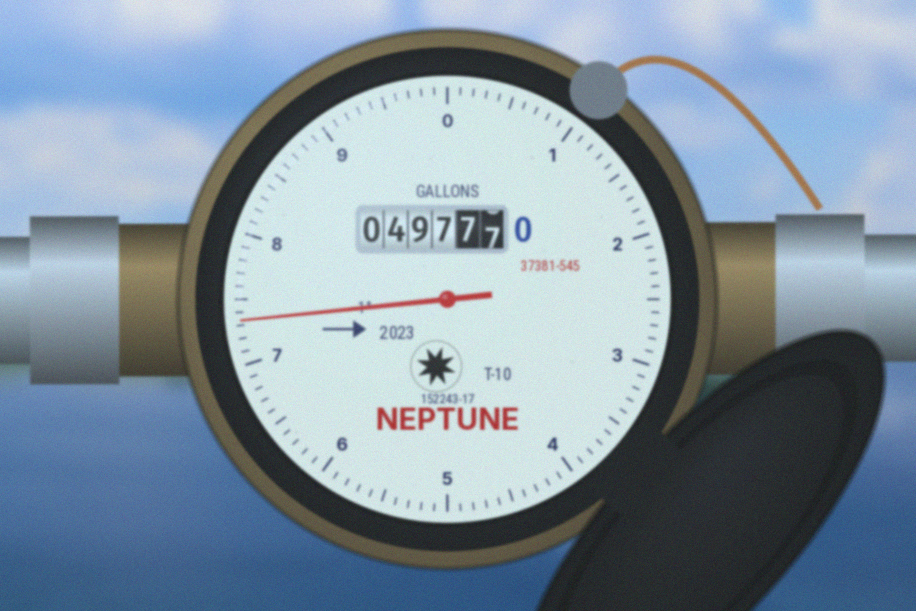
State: 497767.3 gal
